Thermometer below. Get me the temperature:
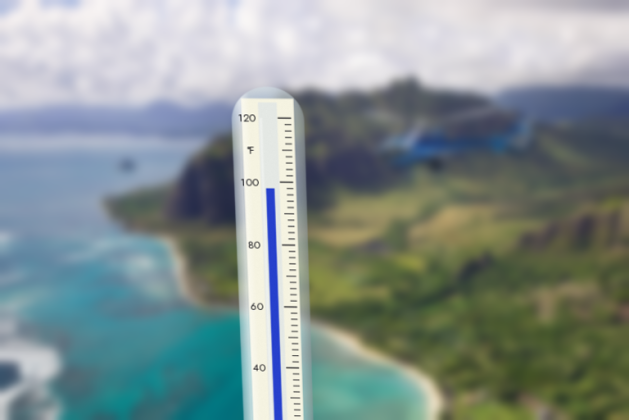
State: 98 °F
